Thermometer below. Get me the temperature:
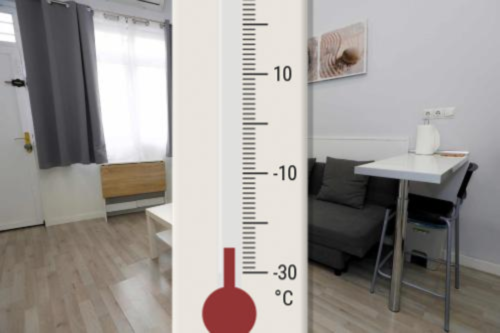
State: -25 °C
